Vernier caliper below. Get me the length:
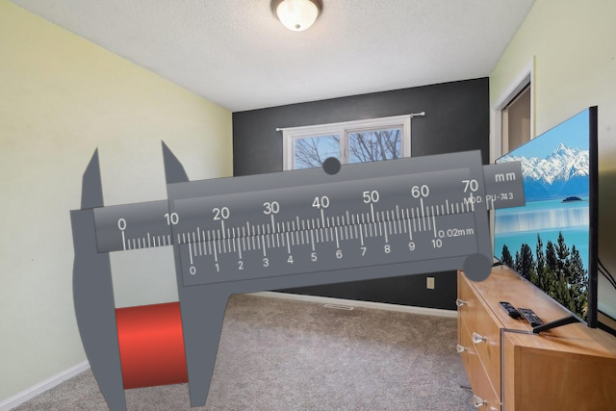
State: 13.0 mm
